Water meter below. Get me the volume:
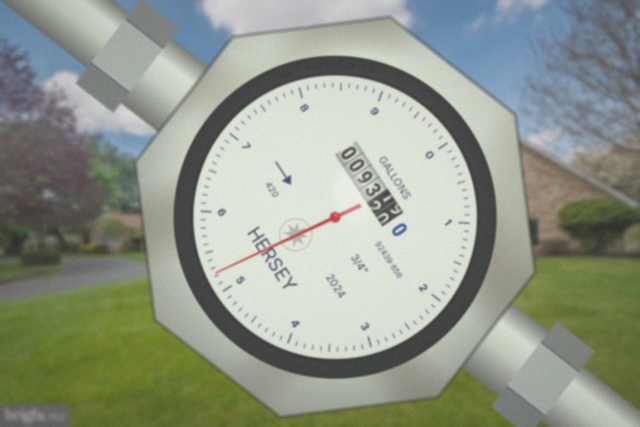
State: 93195.2 gal
